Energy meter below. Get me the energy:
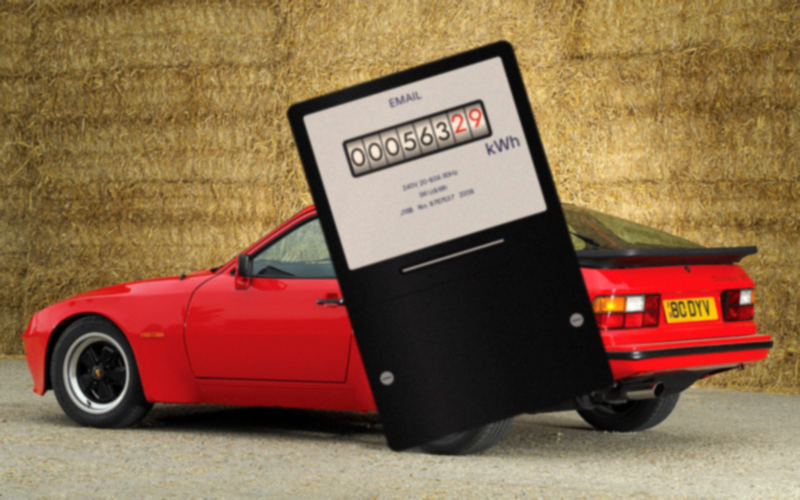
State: 563.29 kWh
